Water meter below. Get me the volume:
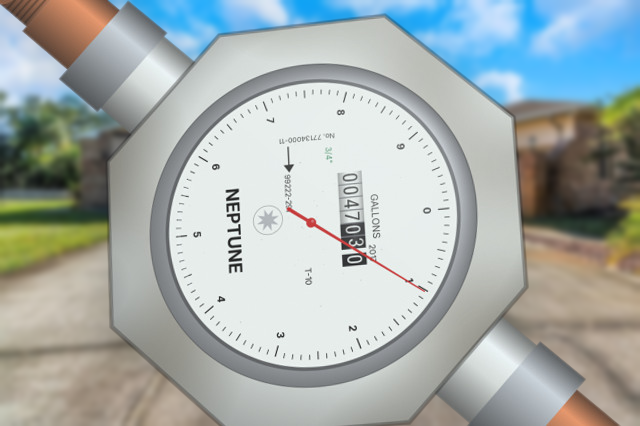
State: 47031.0 gal
